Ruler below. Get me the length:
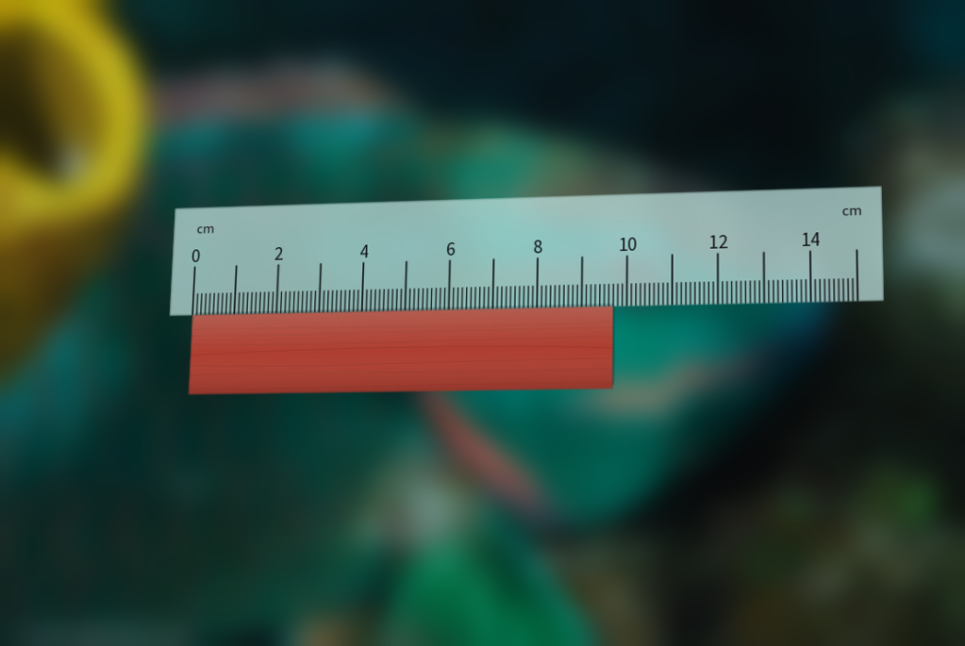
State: 9.7 cm
